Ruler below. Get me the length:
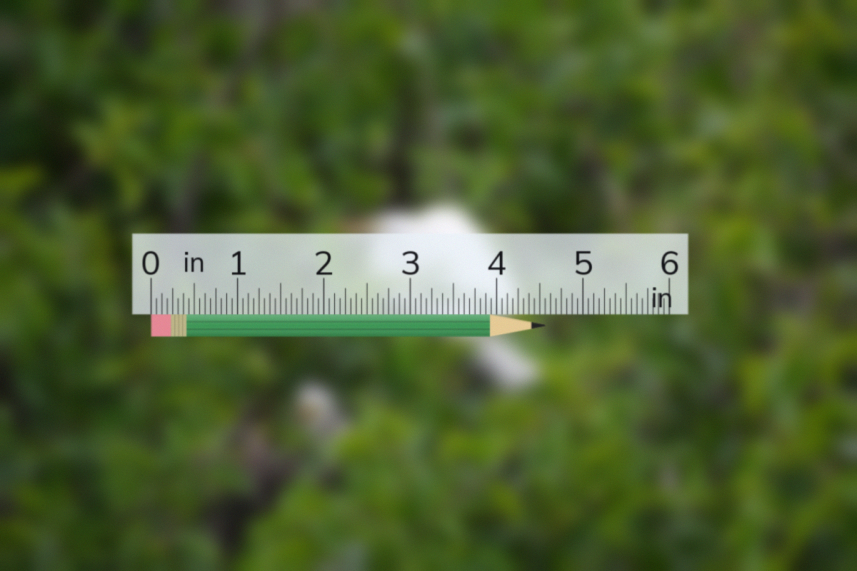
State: 4.5625 in
